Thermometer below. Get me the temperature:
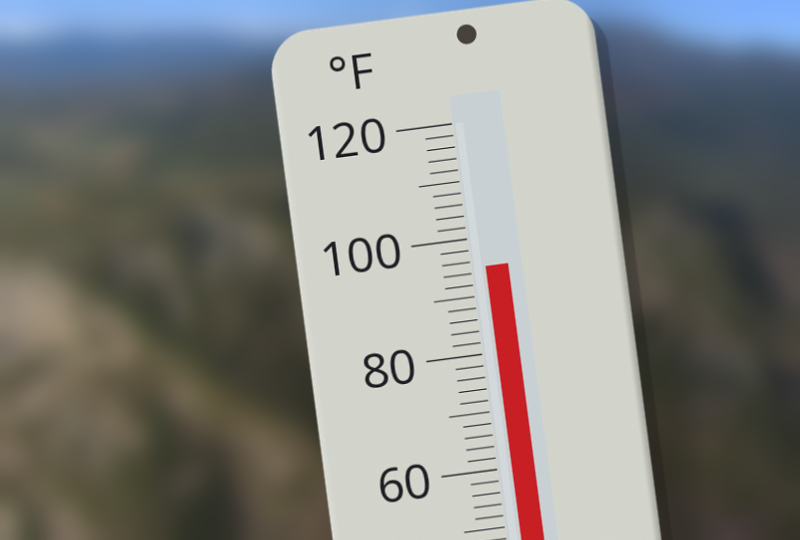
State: 95 °F
